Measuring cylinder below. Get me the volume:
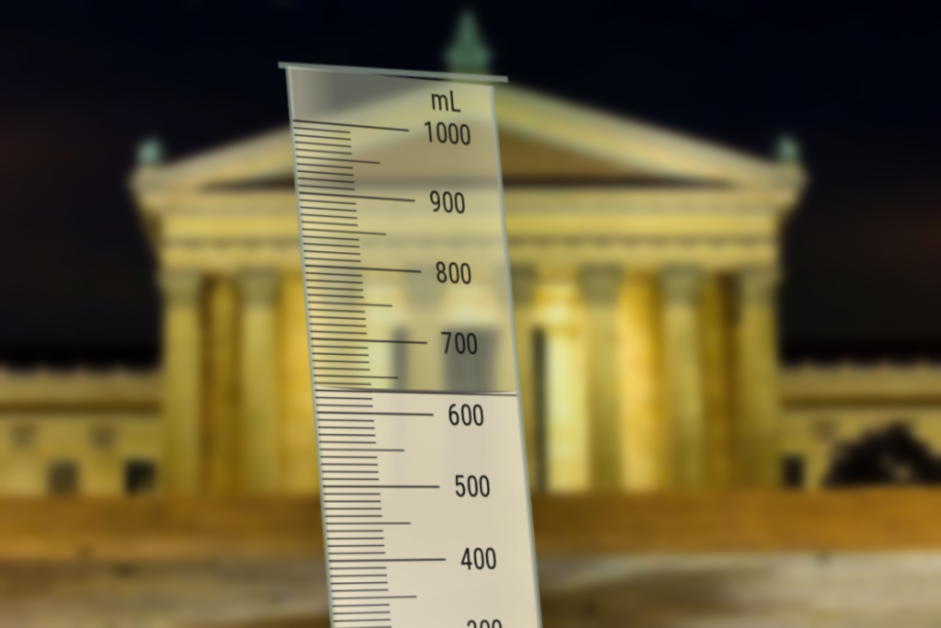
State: 630 mL
